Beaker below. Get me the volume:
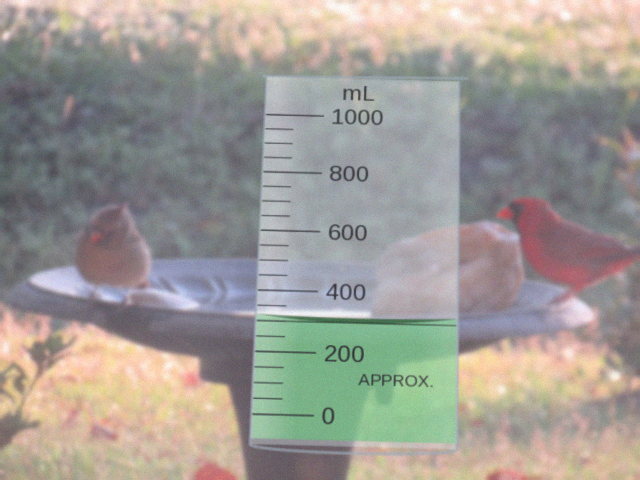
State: 300 mL
